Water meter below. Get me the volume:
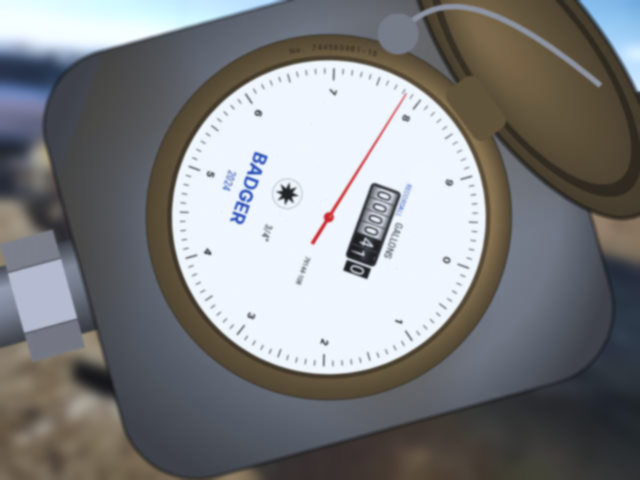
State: 407.8 gal
